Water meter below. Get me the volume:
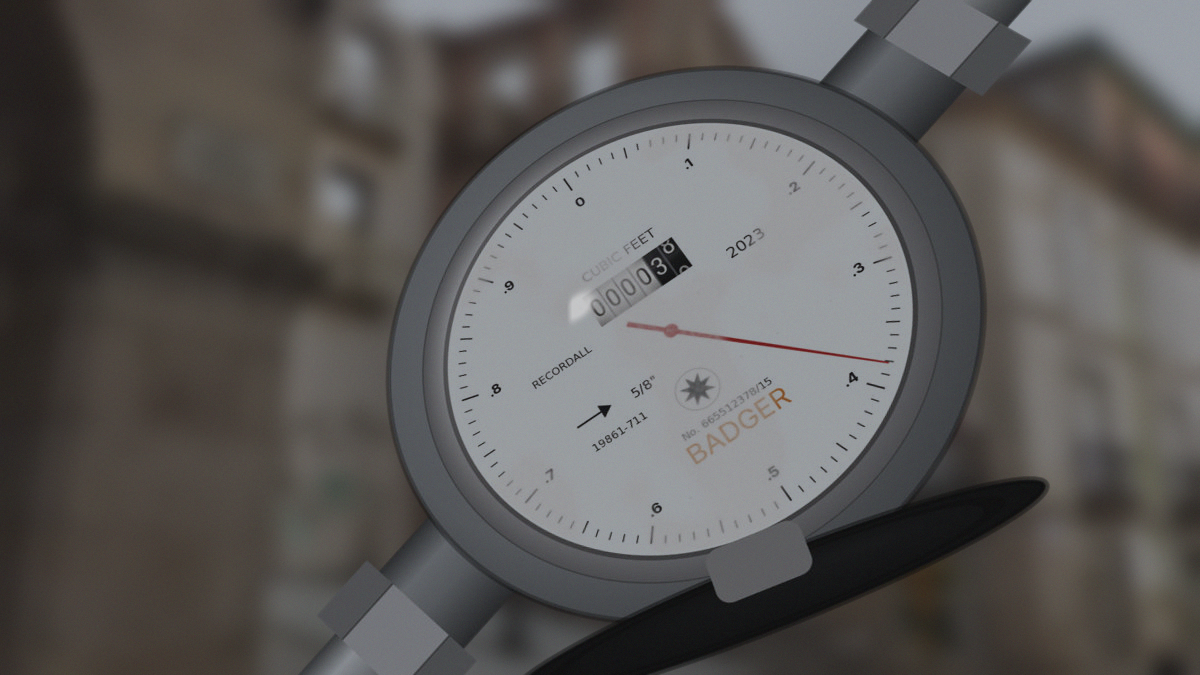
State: 38.38 ft³
